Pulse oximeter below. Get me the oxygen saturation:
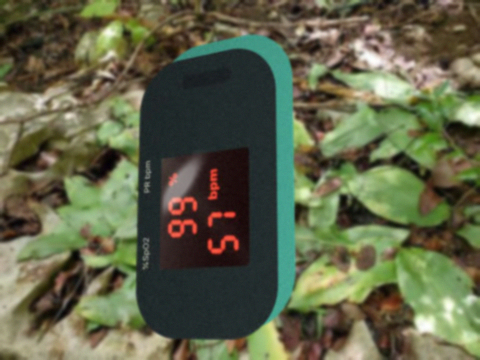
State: 99 %
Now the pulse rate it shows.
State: 57 bpm
